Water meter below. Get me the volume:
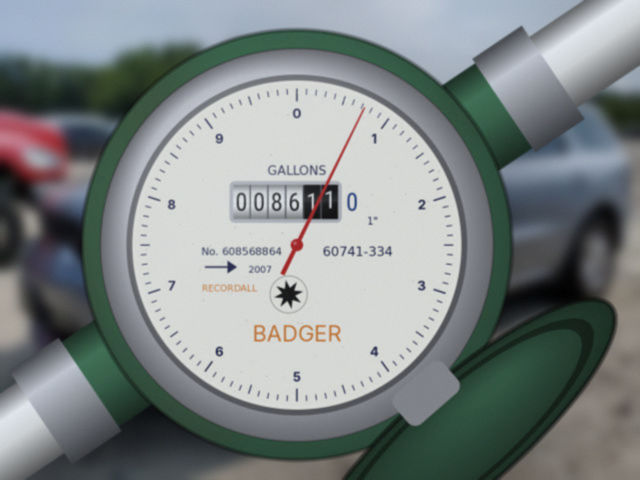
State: 86110.7 gal
